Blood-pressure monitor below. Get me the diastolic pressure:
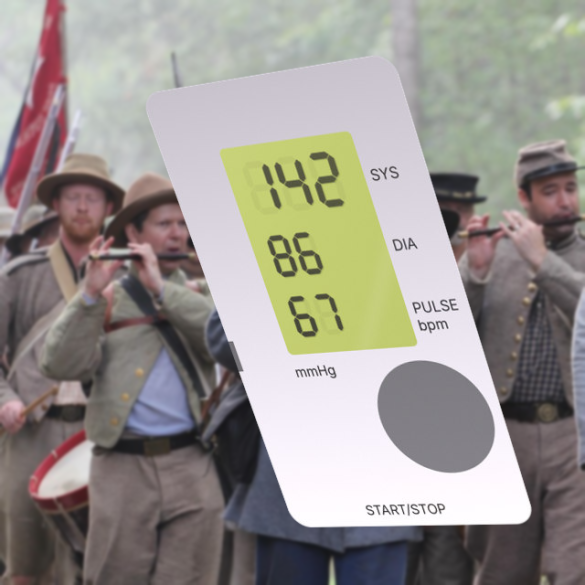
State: 86 mmHg
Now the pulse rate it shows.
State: 67 bpm
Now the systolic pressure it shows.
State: 142 mmHg
